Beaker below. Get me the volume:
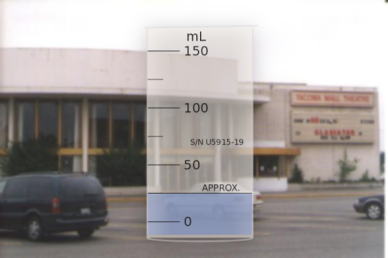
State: 25 mL
